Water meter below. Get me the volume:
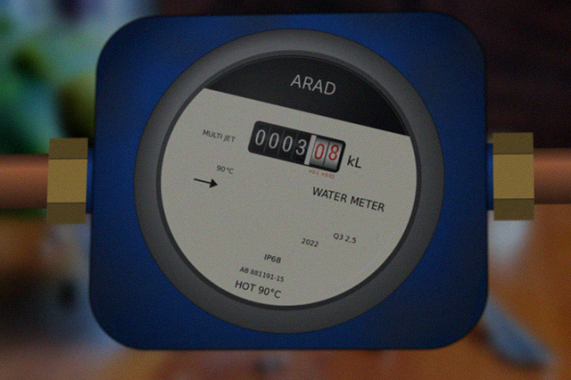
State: 3.08 kL
